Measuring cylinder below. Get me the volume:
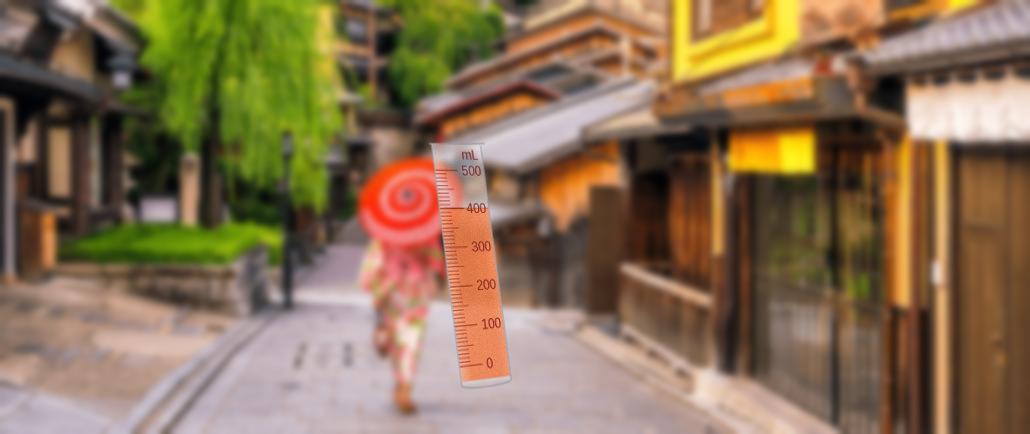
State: 400 mL
